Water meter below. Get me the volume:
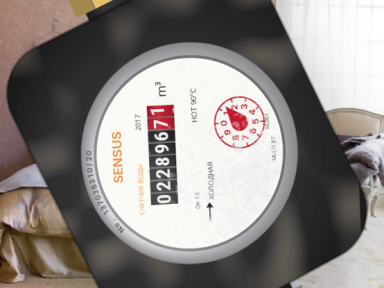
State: 22896.711 m³
